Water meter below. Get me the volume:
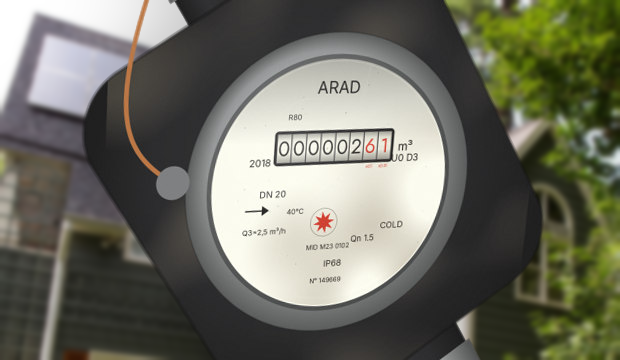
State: 2.61 m³
